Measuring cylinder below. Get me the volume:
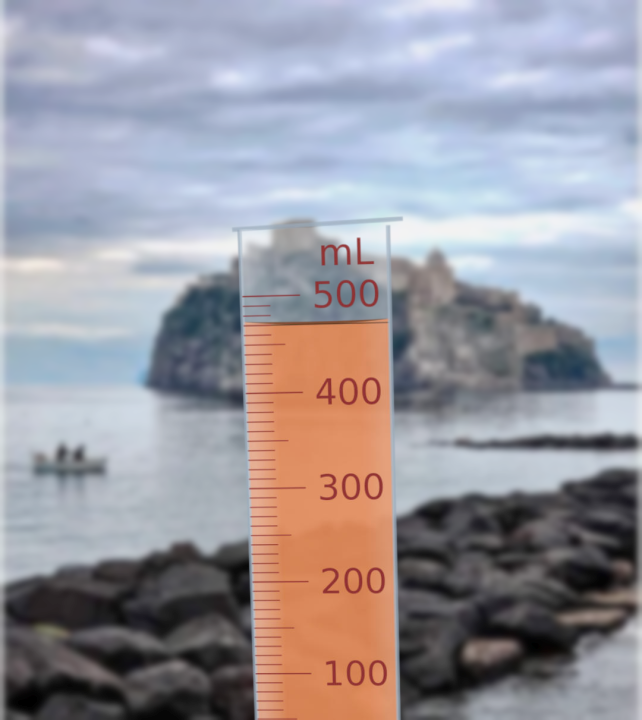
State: 470 mL
